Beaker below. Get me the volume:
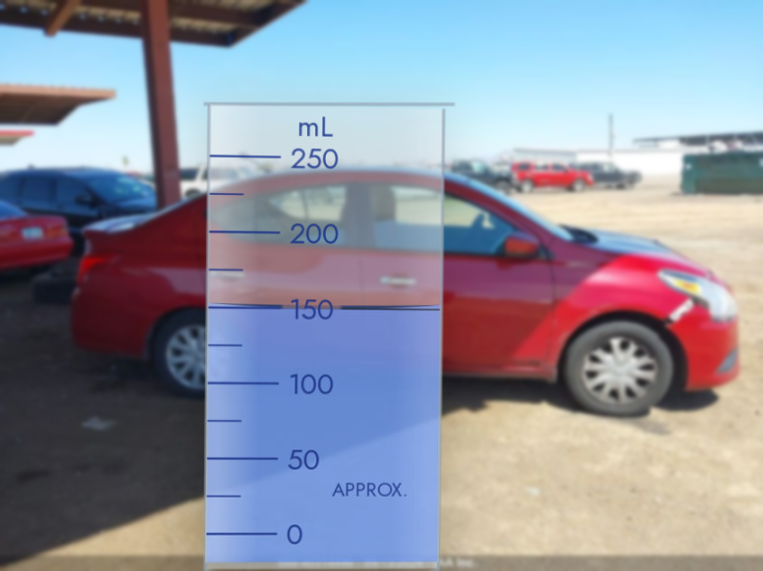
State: 150 mL
